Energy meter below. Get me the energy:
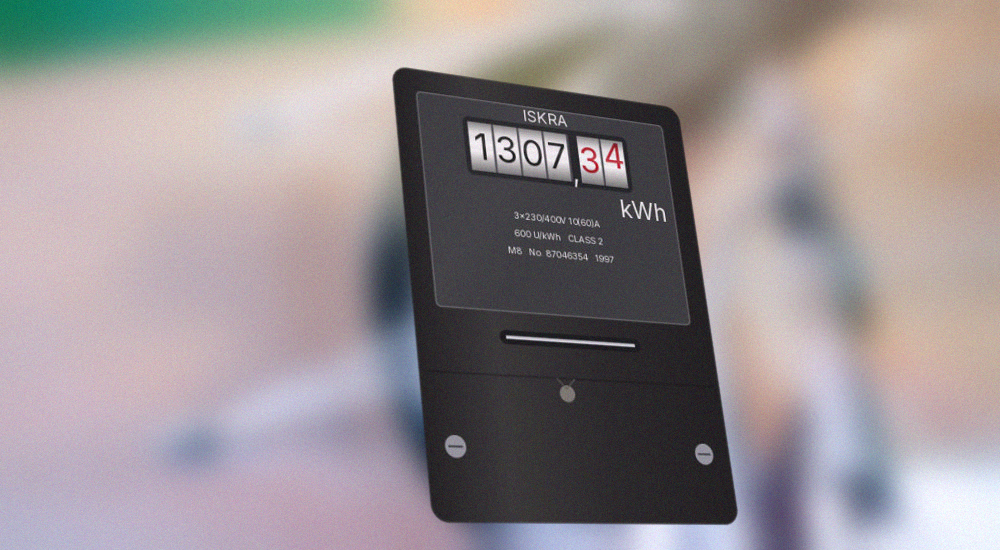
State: 1307.34 kWh
